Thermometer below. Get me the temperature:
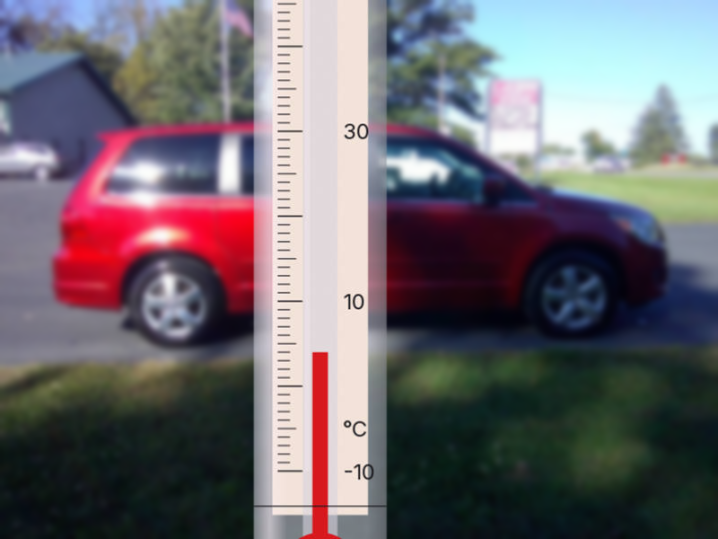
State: 4 °C
